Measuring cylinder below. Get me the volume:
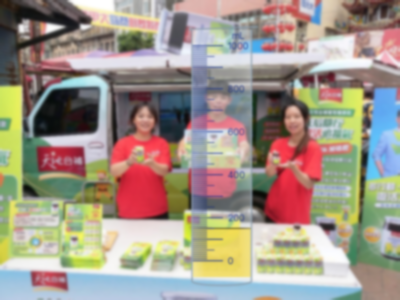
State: 150 mL
